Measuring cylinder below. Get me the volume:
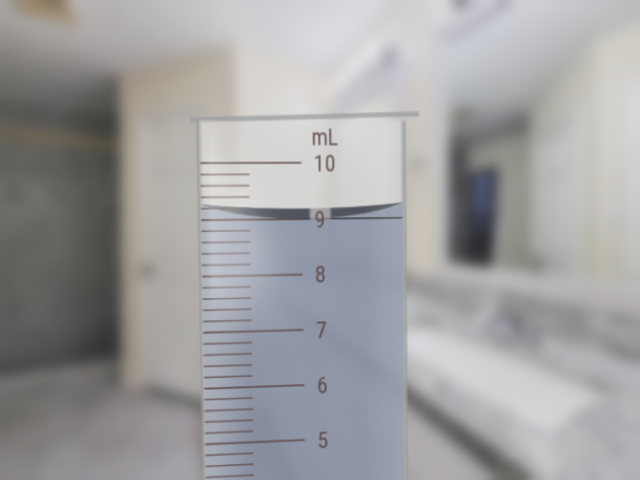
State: 9 mL
